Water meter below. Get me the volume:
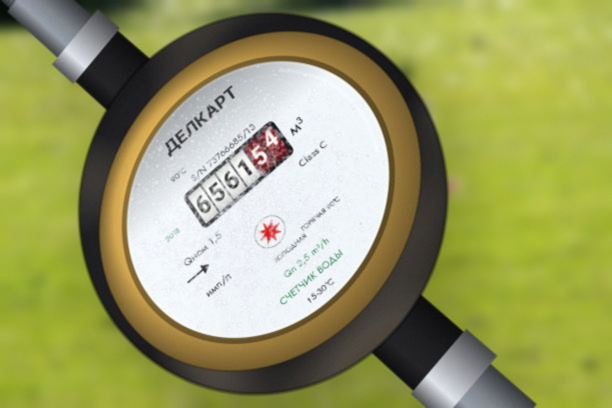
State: 6561.54 m³
